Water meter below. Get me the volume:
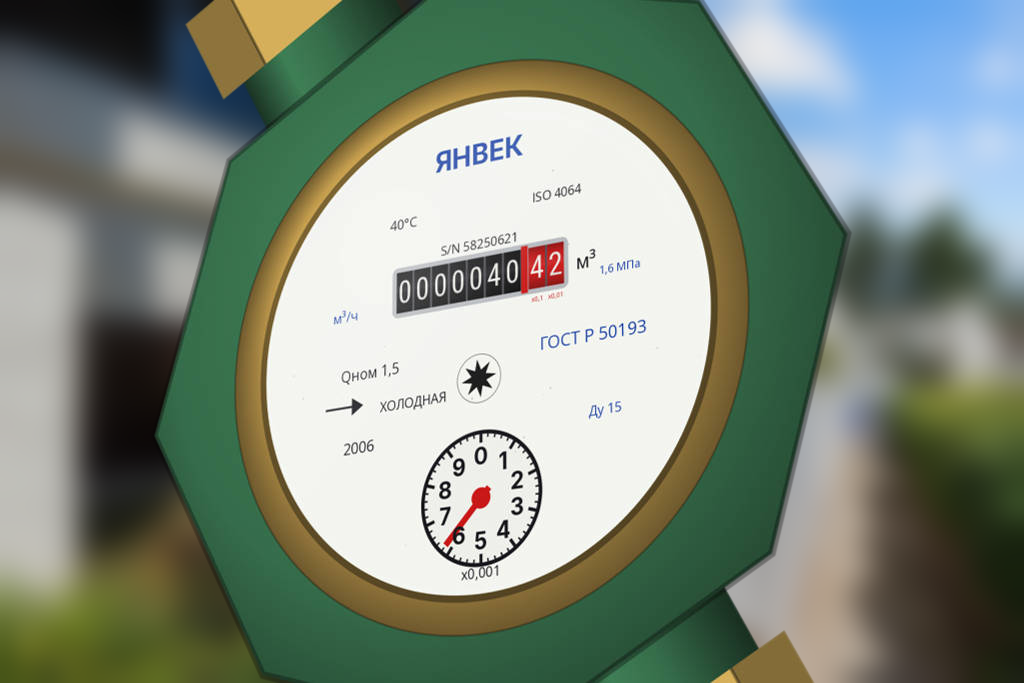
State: 40.426 m³
